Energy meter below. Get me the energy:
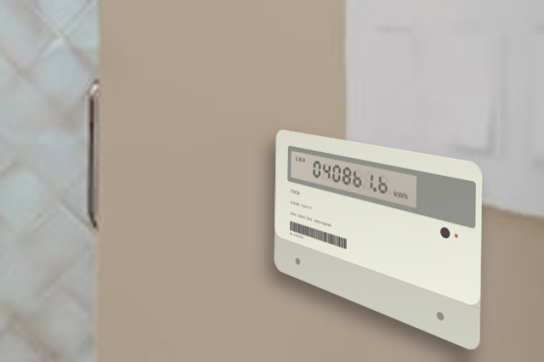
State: 40861.6 kWh
